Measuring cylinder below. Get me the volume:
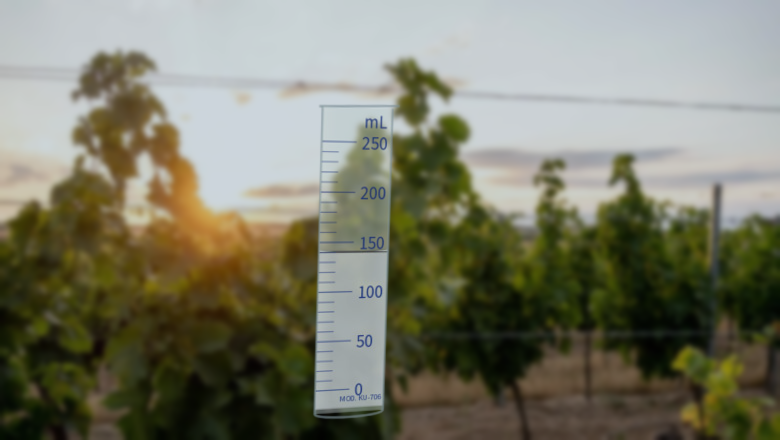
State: 140 mL
